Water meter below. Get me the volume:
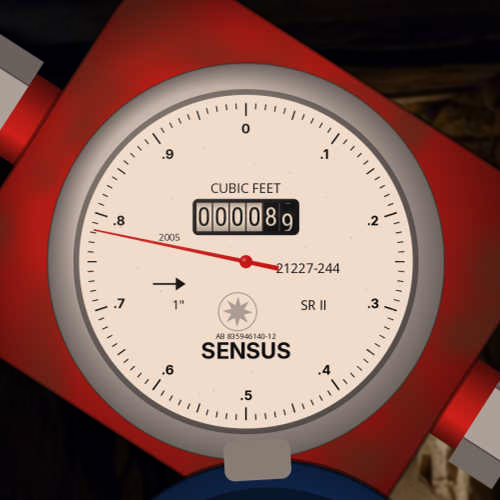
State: 88.78 ft³
